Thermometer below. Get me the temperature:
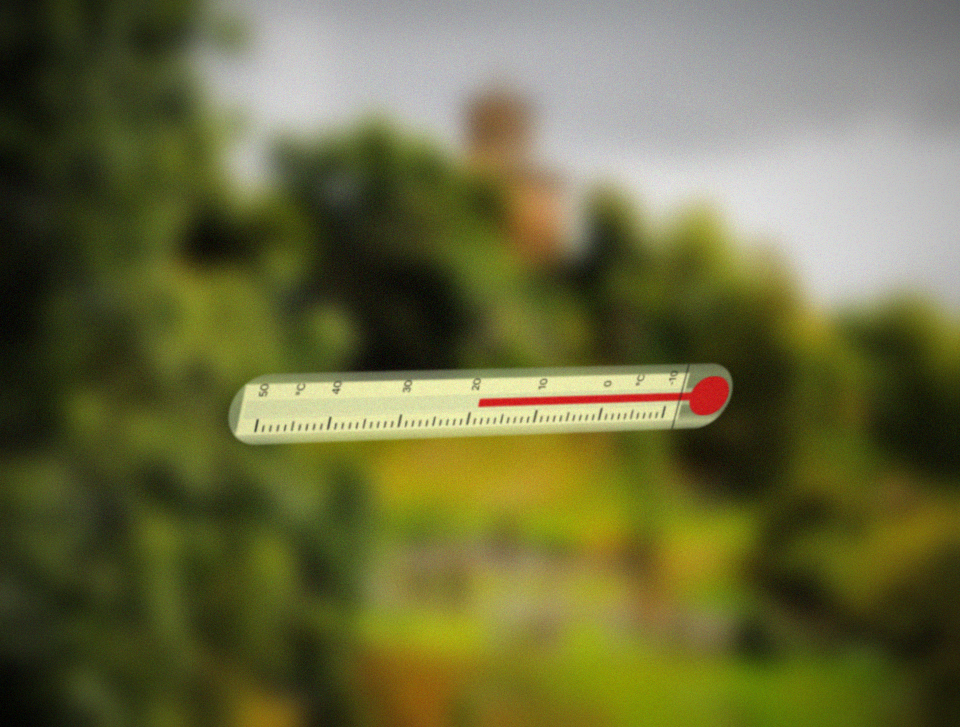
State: 19 °C
